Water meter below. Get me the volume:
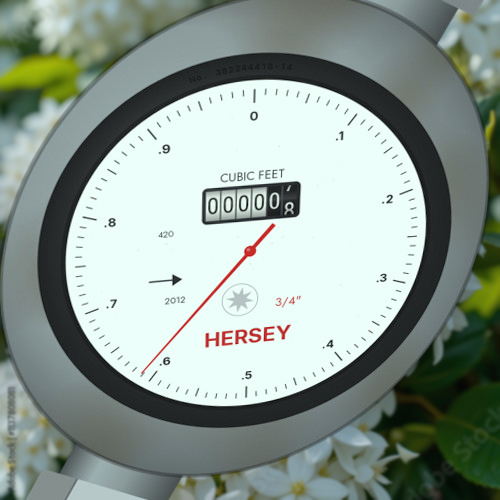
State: 7.61 ft³
